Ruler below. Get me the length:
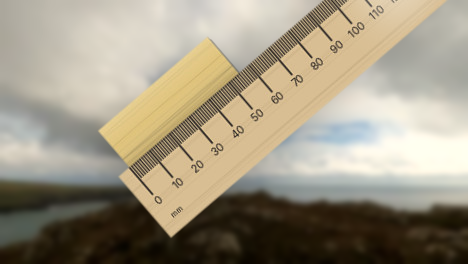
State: 55 mm
